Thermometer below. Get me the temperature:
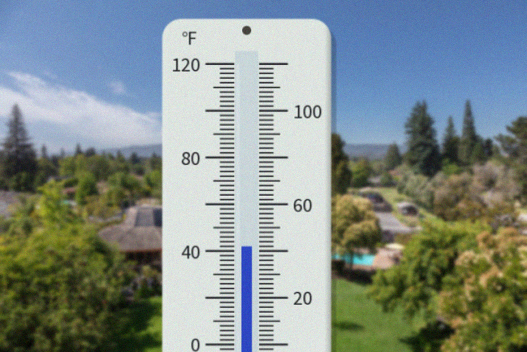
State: 42 °F
